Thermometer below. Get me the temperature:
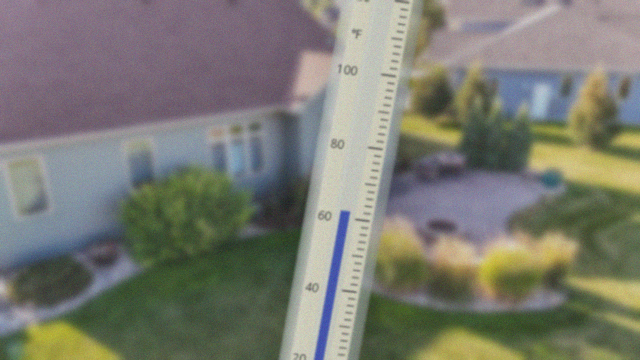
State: 62 °F
